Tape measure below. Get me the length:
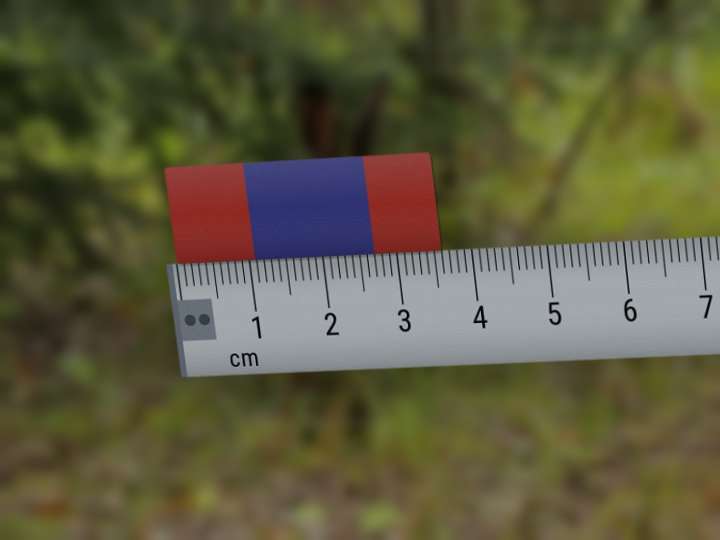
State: 3.6 cm
